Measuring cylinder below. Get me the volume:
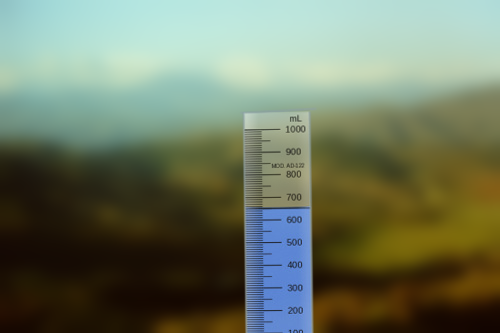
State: 650 mL
